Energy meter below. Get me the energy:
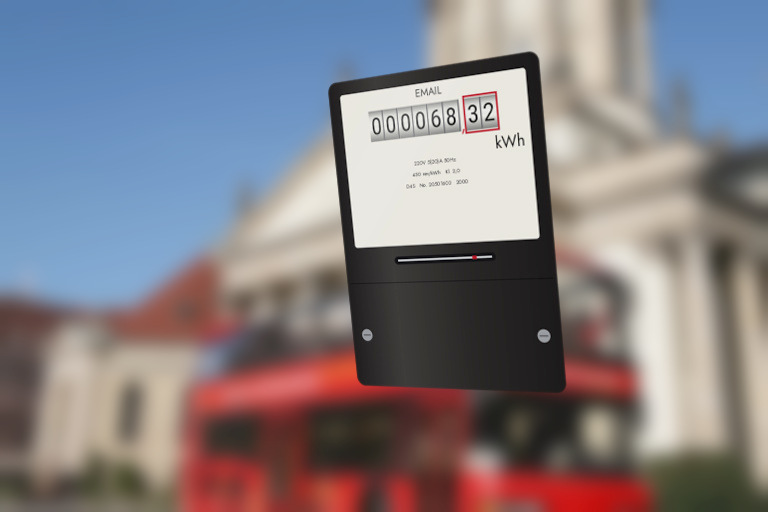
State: 68.32 kWh
